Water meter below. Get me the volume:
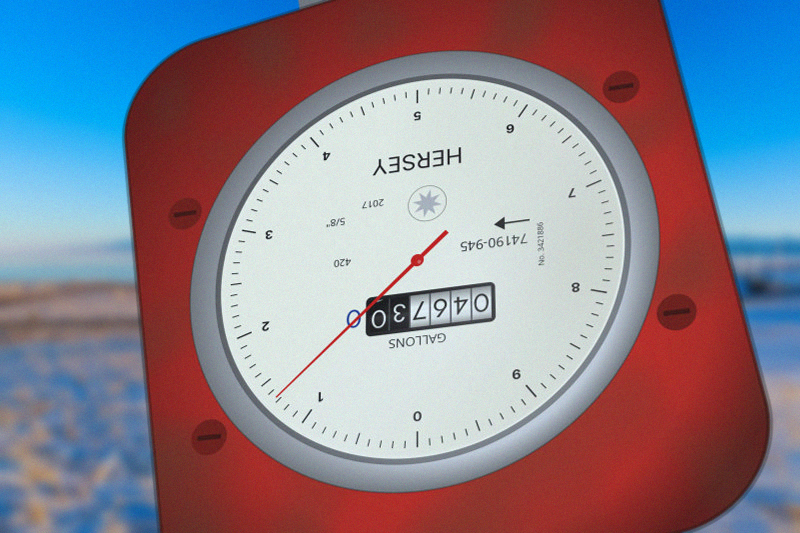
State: 467301.3 gal
